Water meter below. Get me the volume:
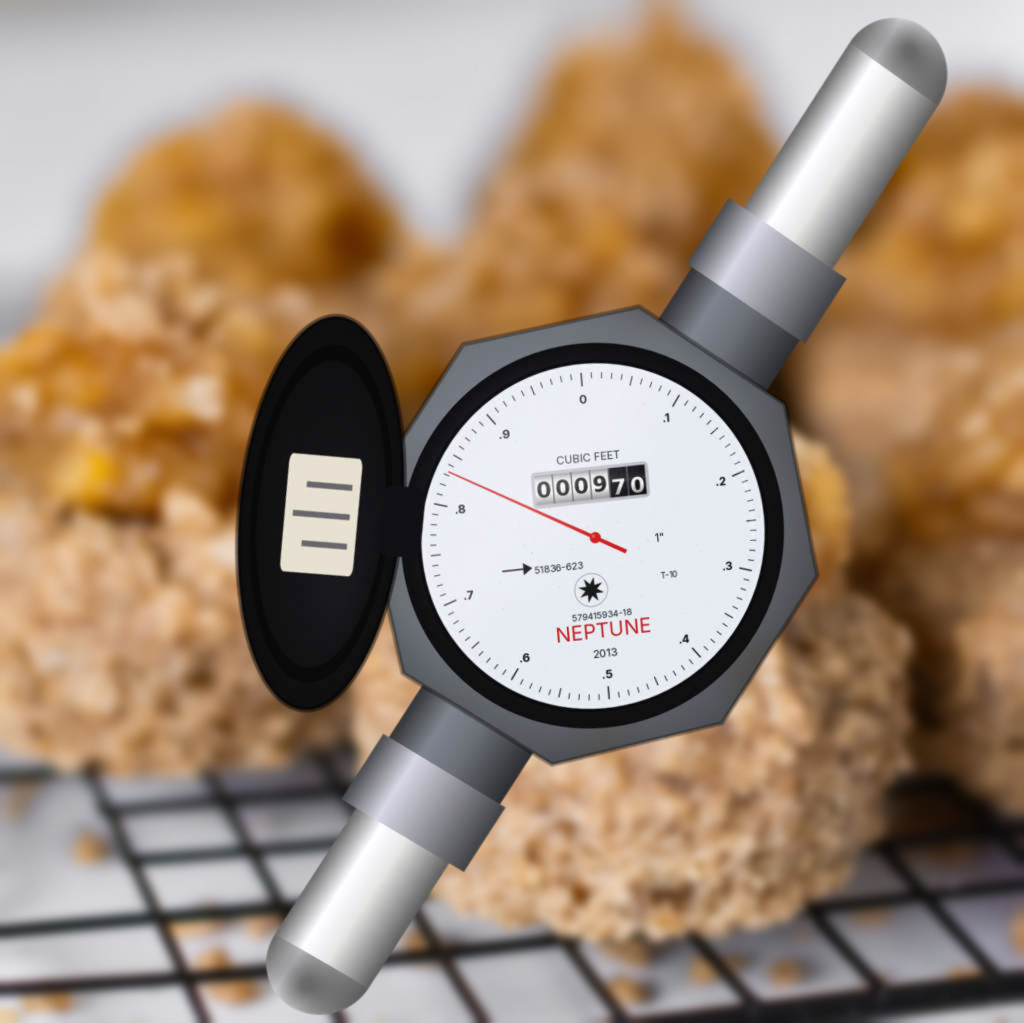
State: 969.83 ft³
